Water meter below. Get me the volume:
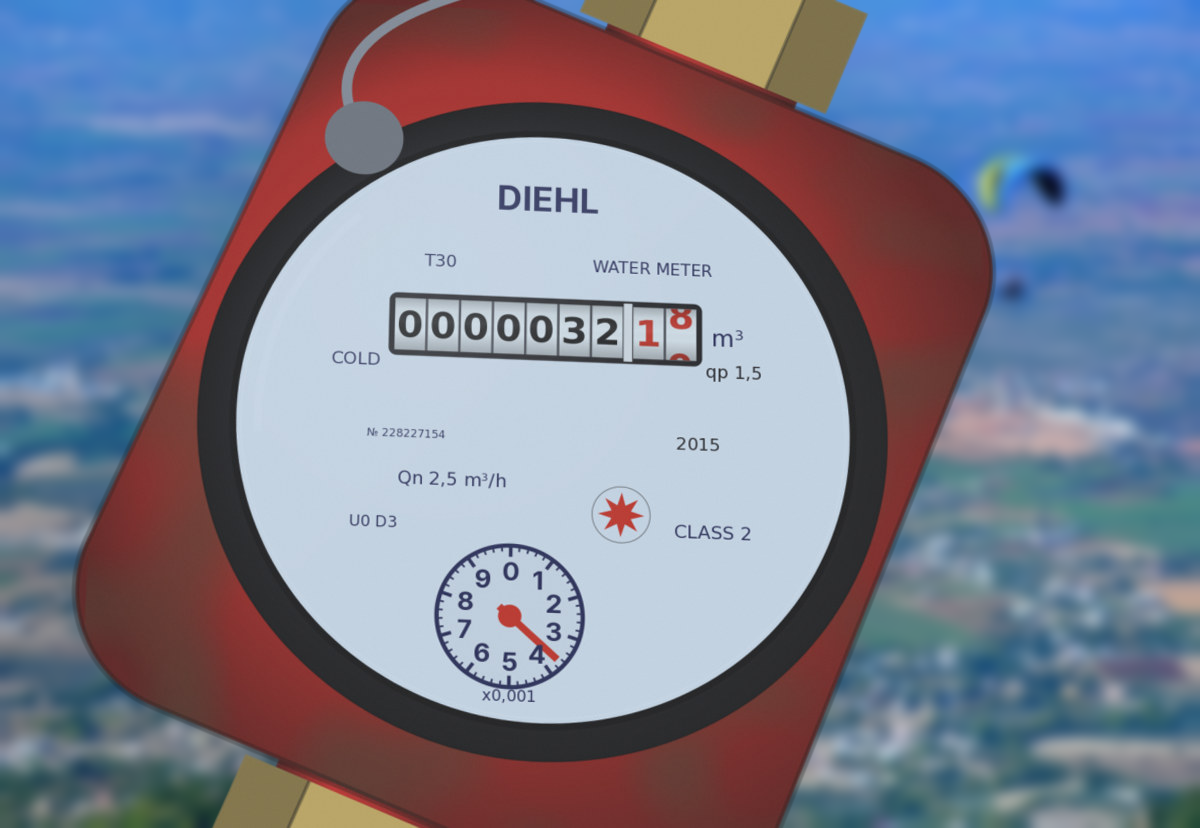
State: 32.183 m³
